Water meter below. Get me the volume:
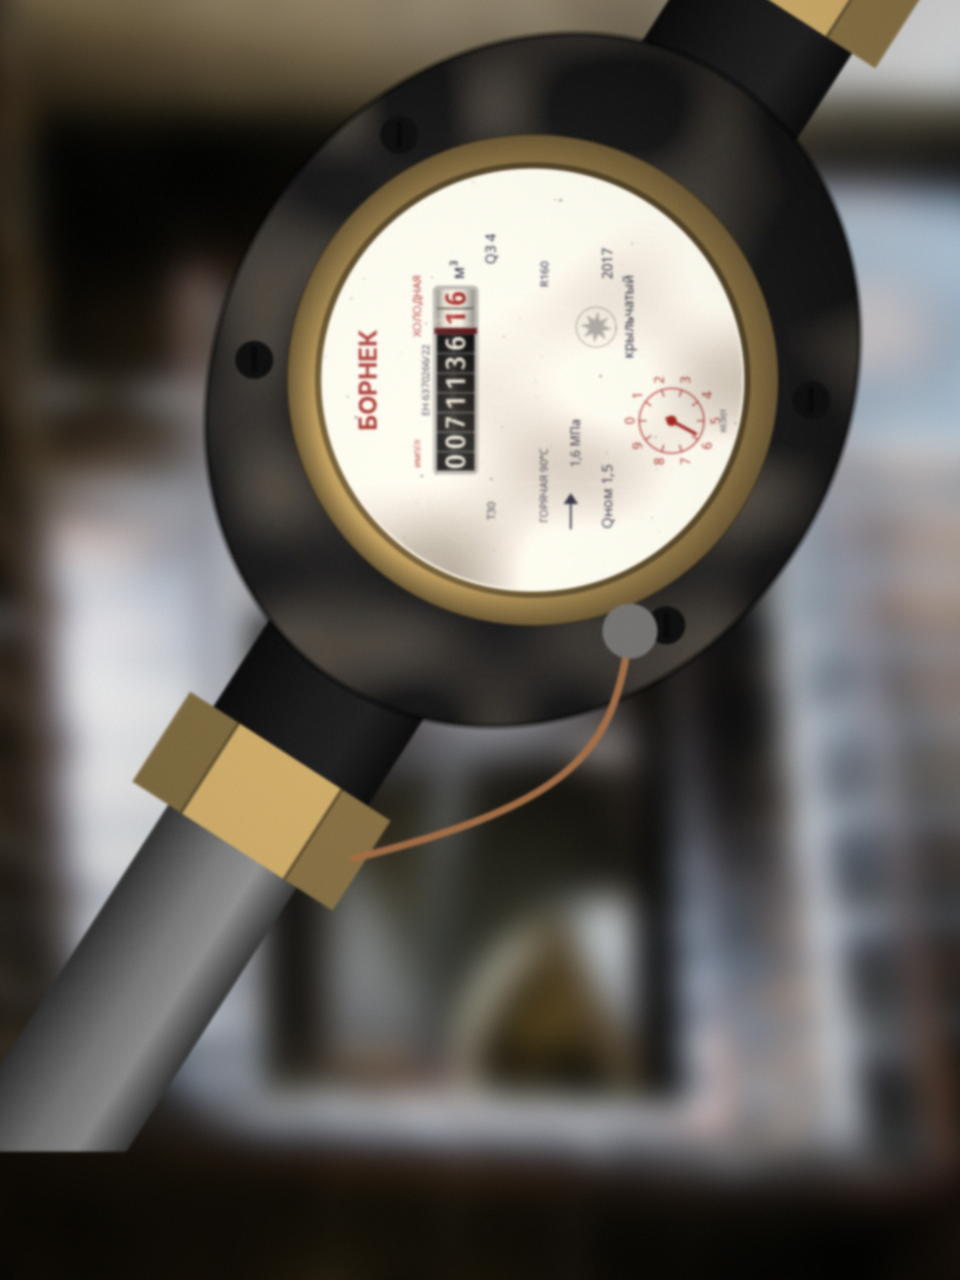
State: 71136.165 m³
